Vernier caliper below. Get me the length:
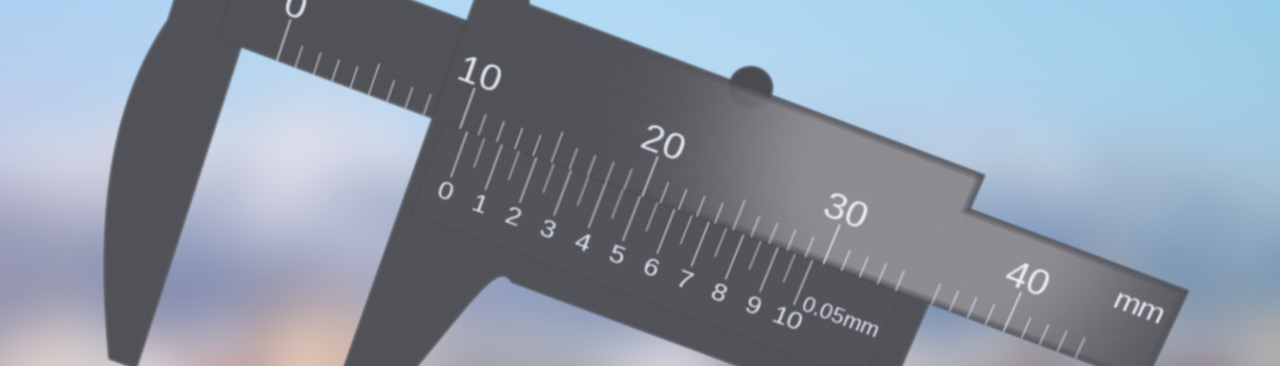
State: 10.4 mm
